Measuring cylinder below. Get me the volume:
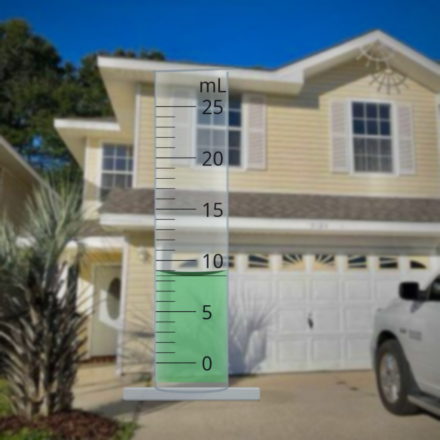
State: 8.5 mL
